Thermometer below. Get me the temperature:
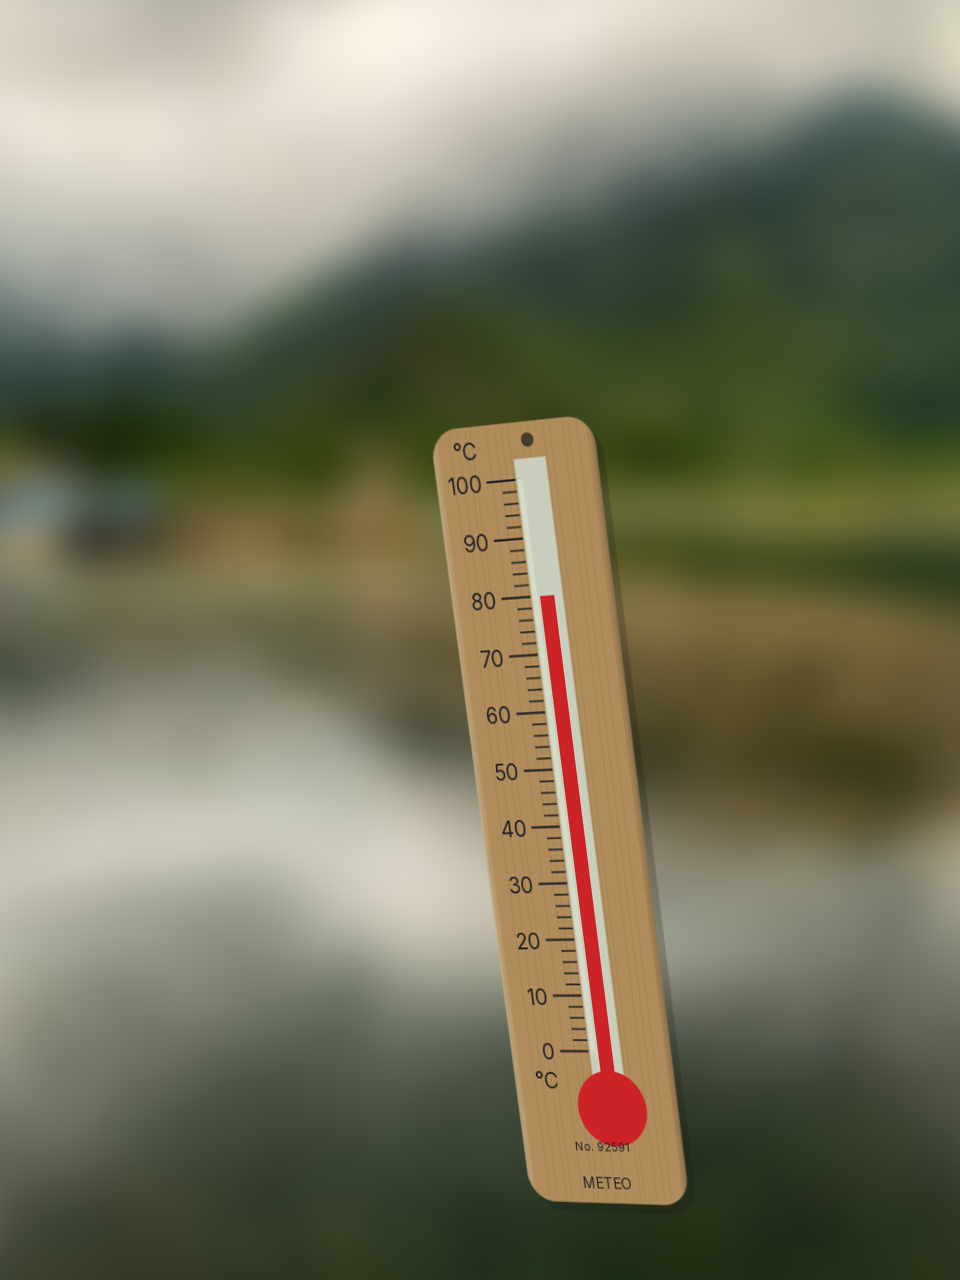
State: 80 °C
